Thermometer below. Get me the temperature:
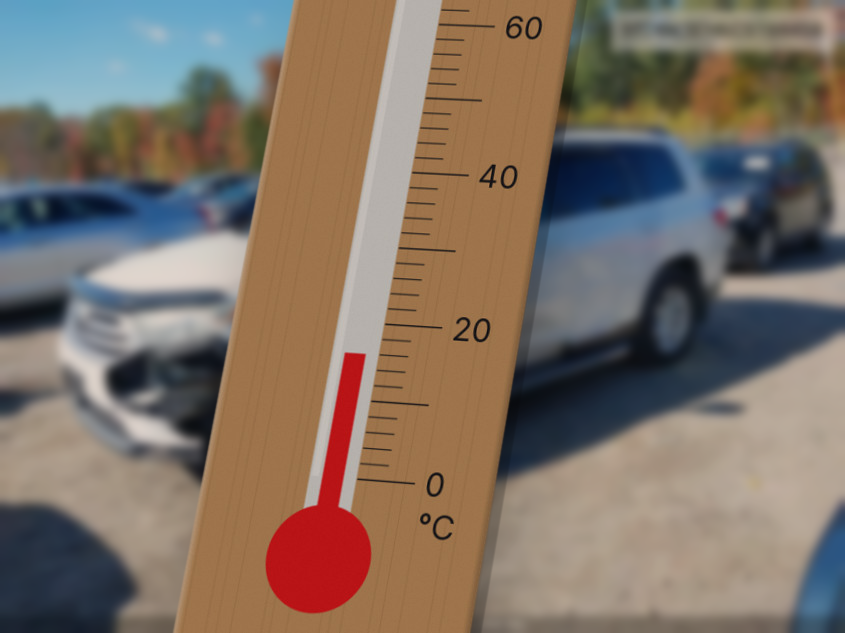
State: 16 °C
